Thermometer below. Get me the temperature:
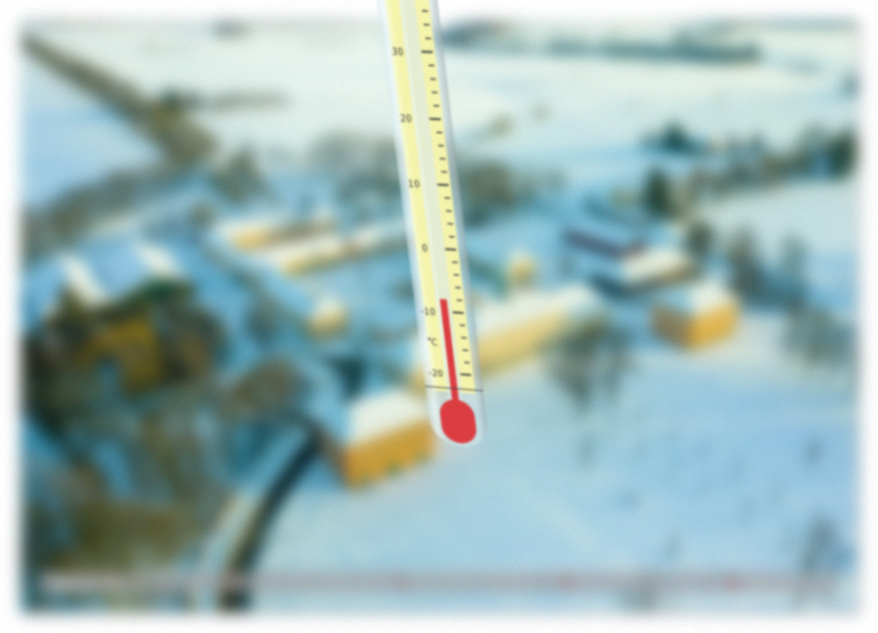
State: -8 °C
